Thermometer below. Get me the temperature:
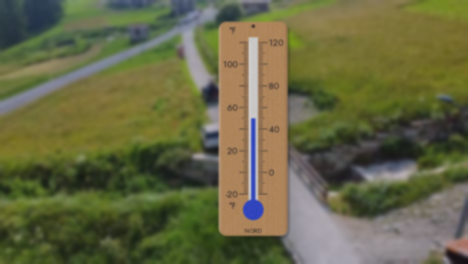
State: 50 °F
